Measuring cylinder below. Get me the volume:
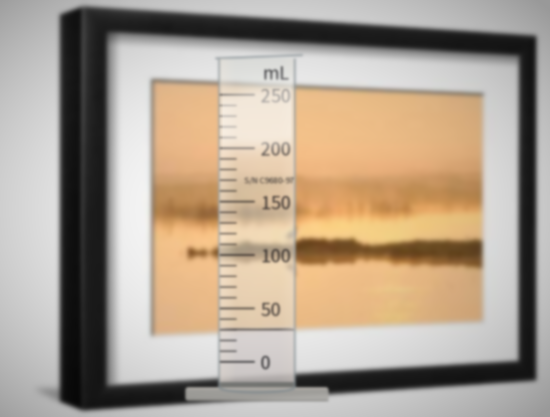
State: 30 mL
